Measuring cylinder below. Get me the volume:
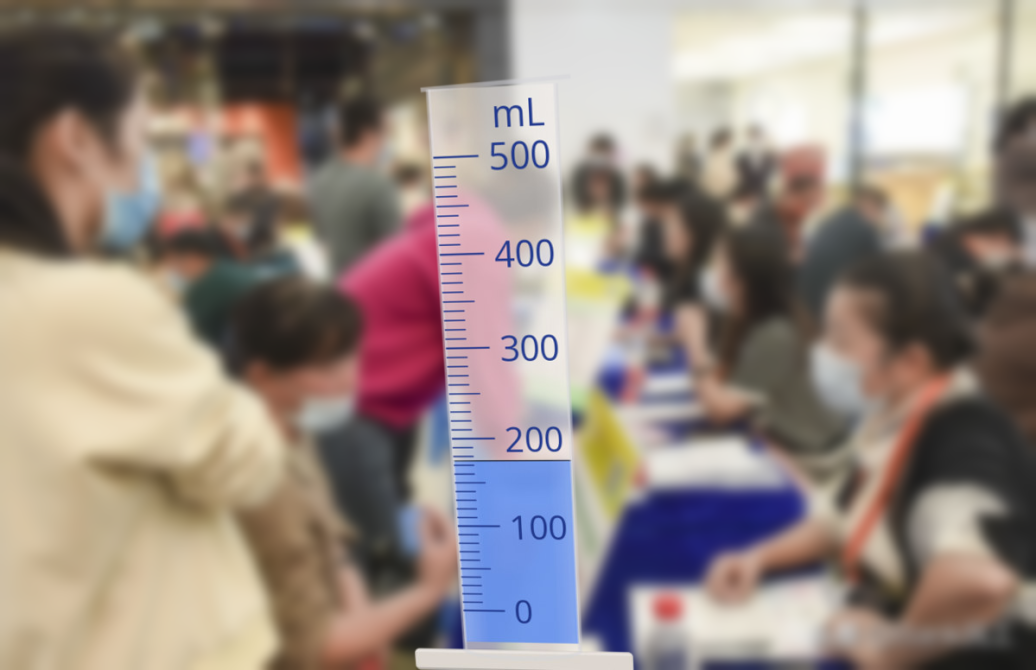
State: 175 mL
